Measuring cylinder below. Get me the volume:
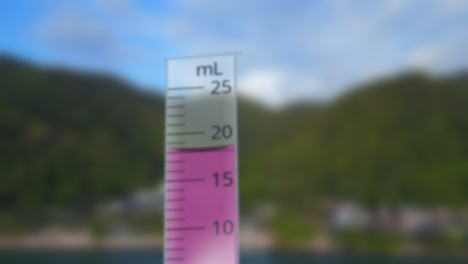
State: 18 mL
